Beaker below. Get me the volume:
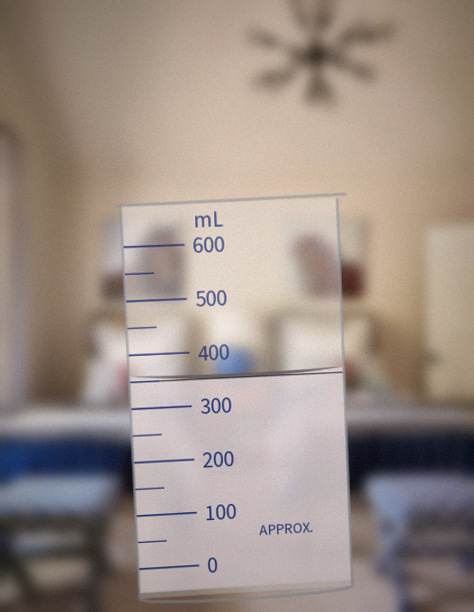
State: 350 mL
